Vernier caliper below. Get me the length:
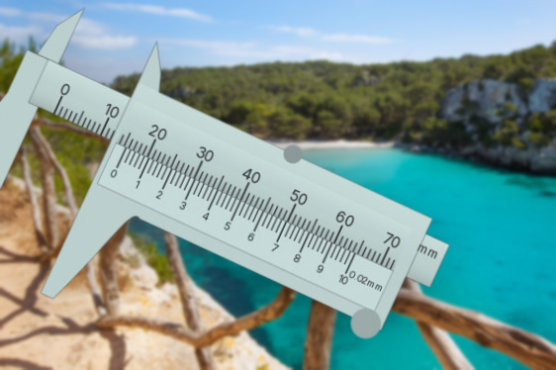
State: 15.5 mm
